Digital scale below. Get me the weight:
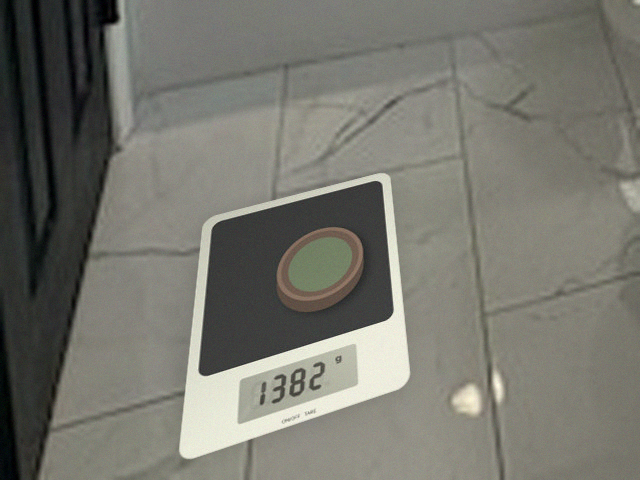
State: 1382 g
